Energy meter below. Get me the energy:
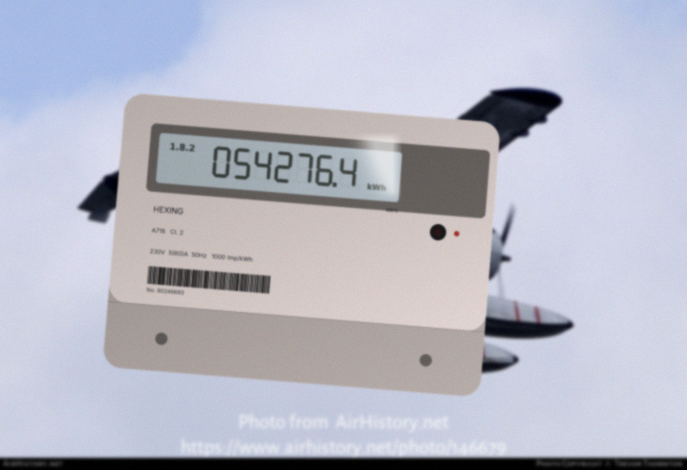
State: 54276.4 kWh
